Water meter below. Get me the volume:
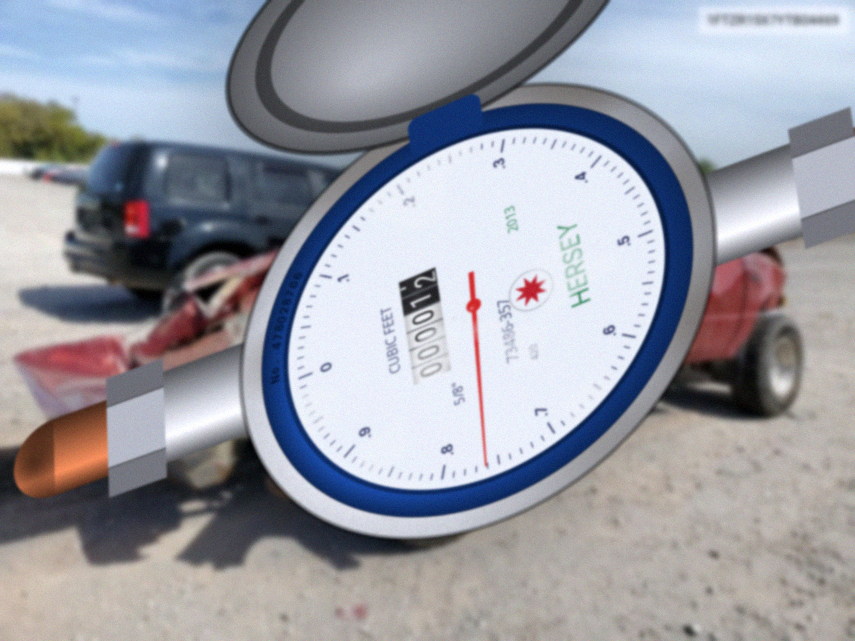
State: 11.76 ft³
